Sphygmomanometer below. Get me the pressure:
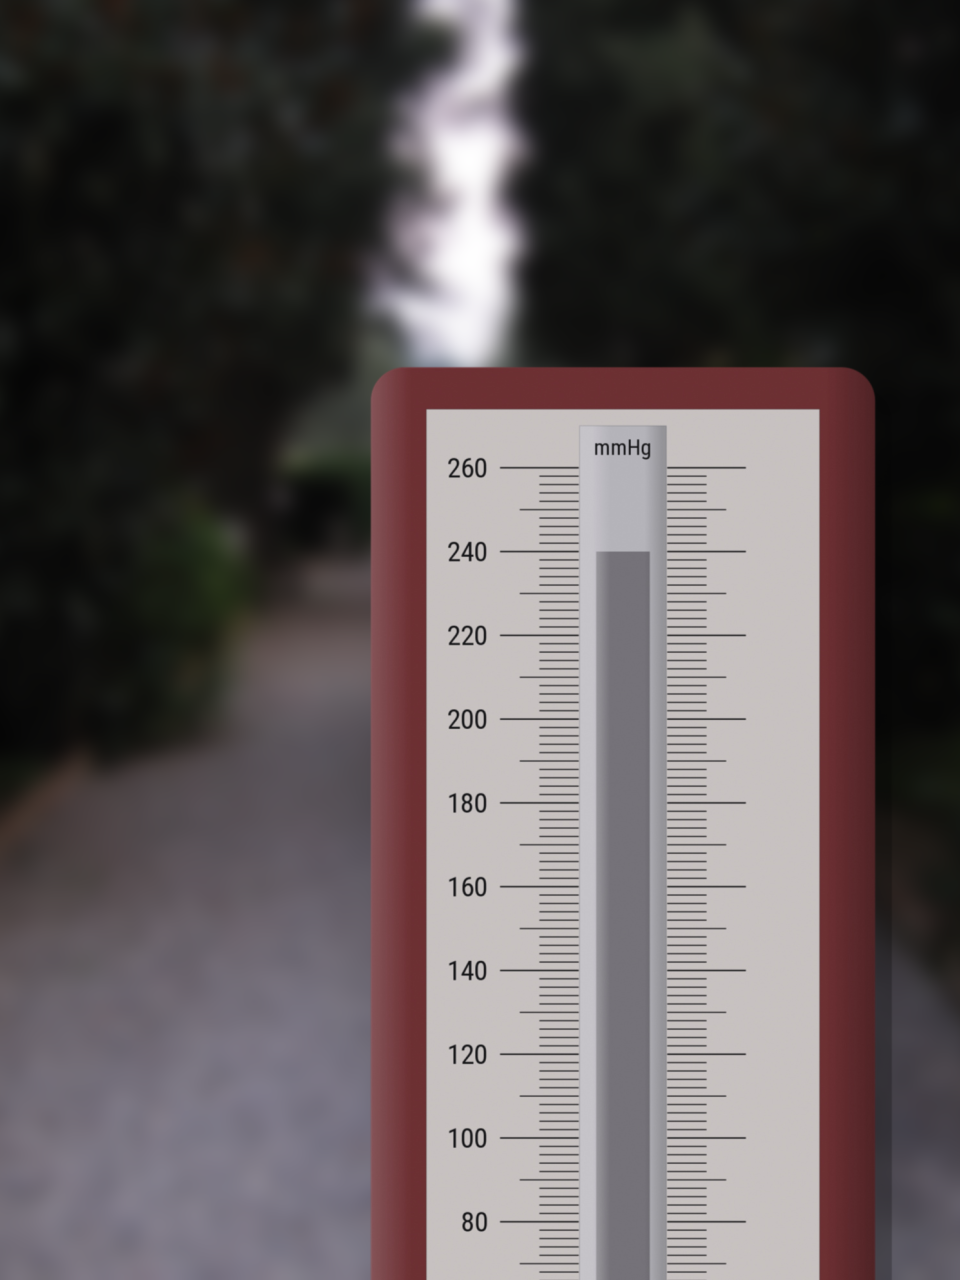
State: 240 mmHg
